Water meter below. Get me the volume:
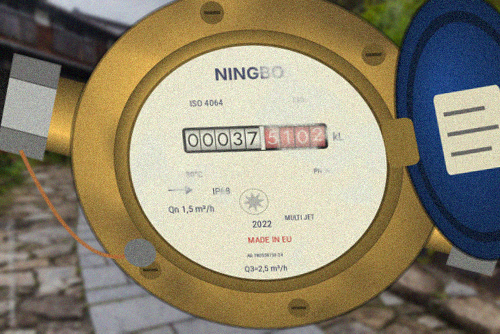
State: 37.5102 kL
